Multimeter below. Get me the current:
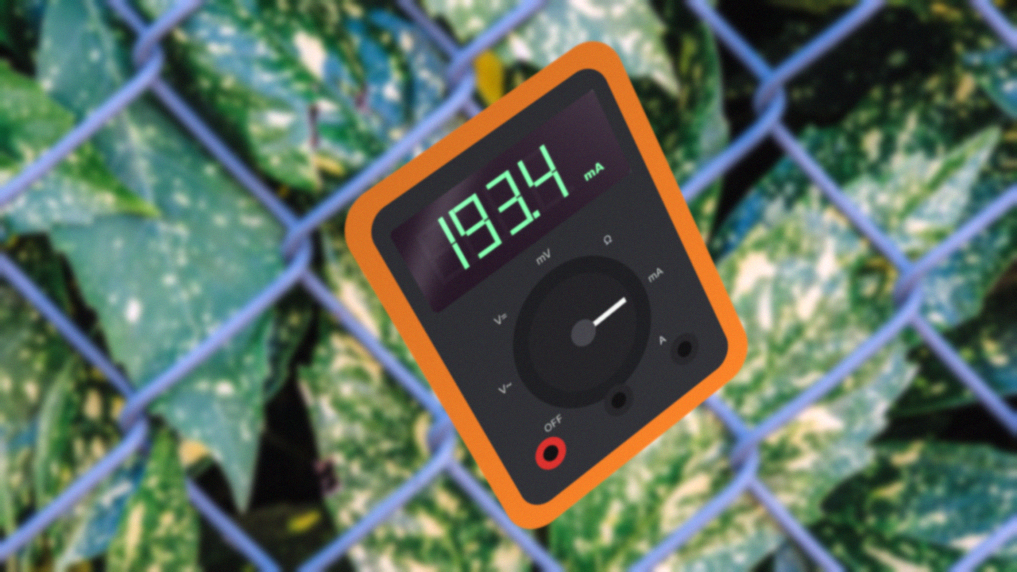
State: 193.4 mA
